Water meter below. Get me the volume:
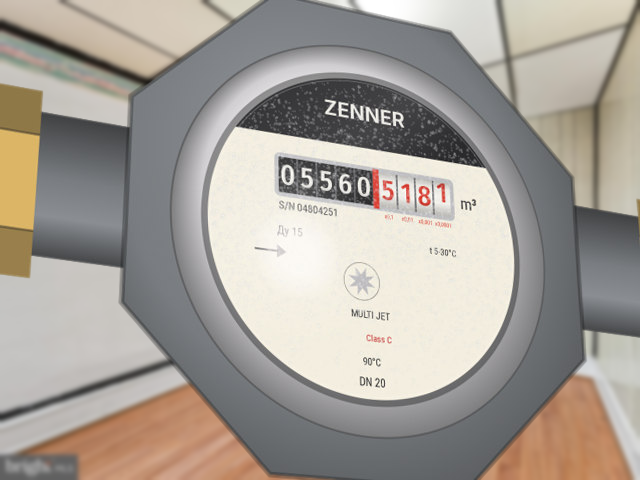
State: 5560.5181 m³
